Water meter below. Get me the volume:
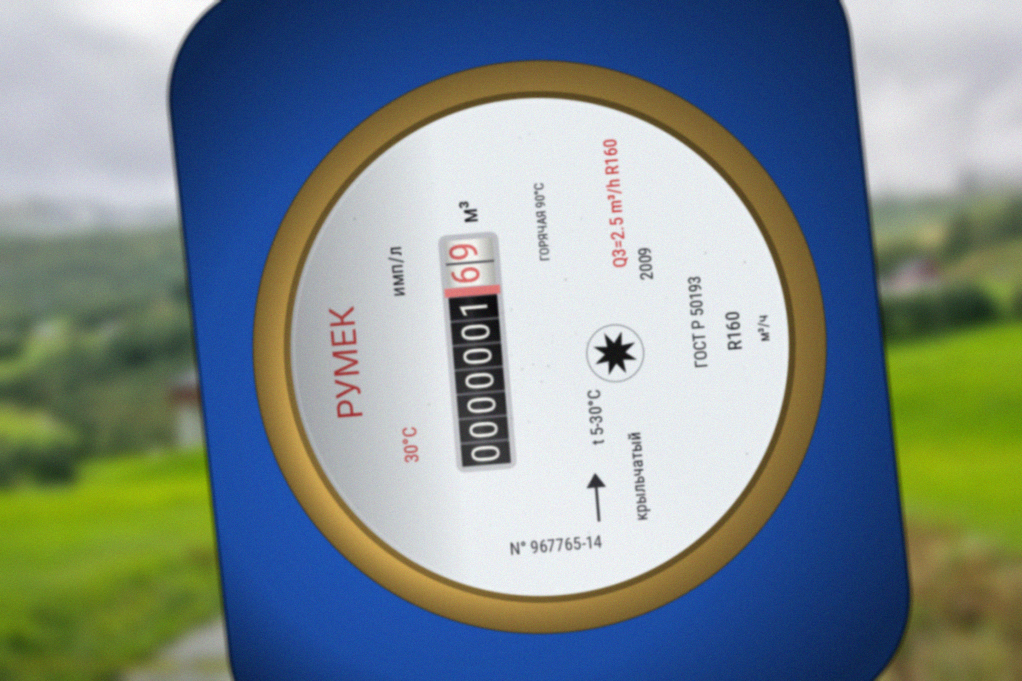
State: 1.69 m³
